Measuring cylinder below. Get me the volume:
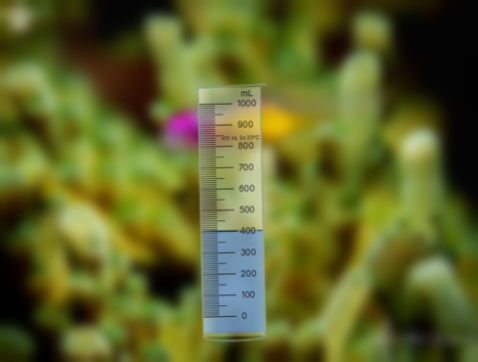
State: 400 mL
